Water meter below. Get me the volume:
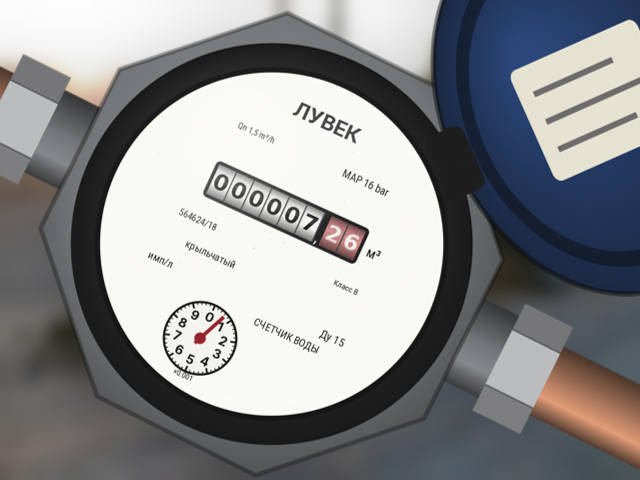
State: 7.260 m³
